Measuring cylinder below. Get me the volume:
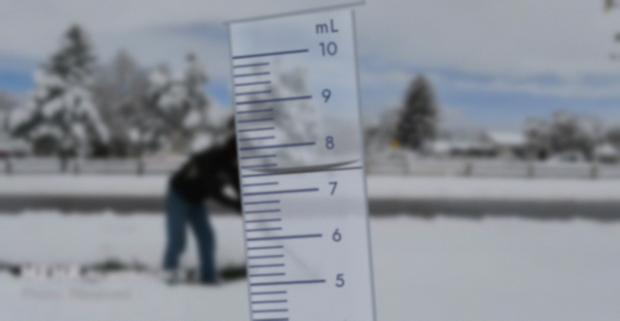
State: 7.4 mL
